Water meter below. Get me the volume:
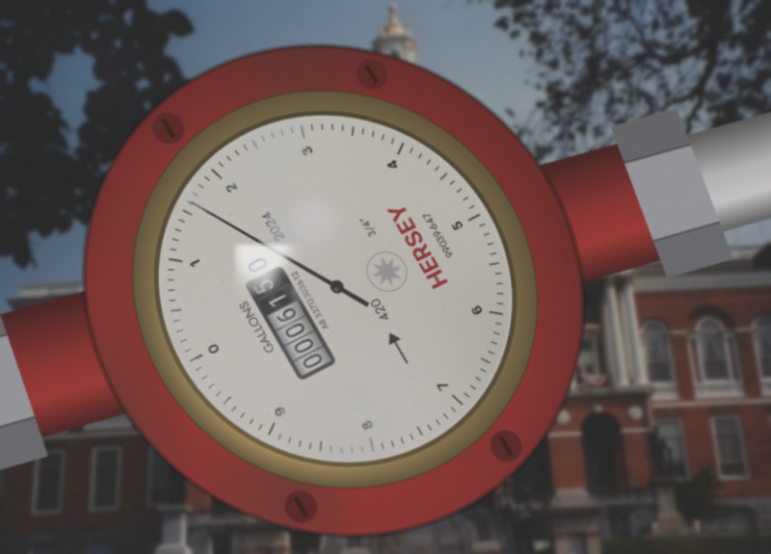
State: 6151.6 gal
